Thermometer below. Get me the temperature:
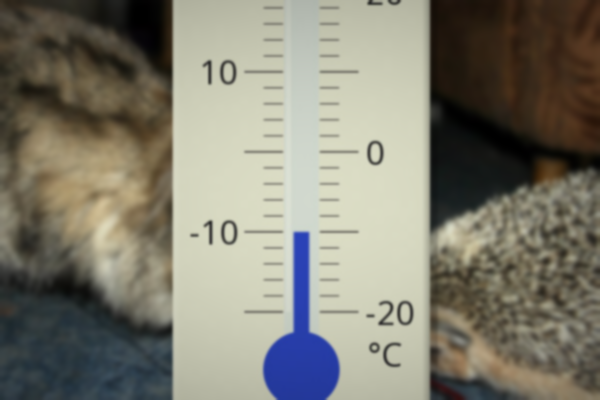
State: -10 °C
